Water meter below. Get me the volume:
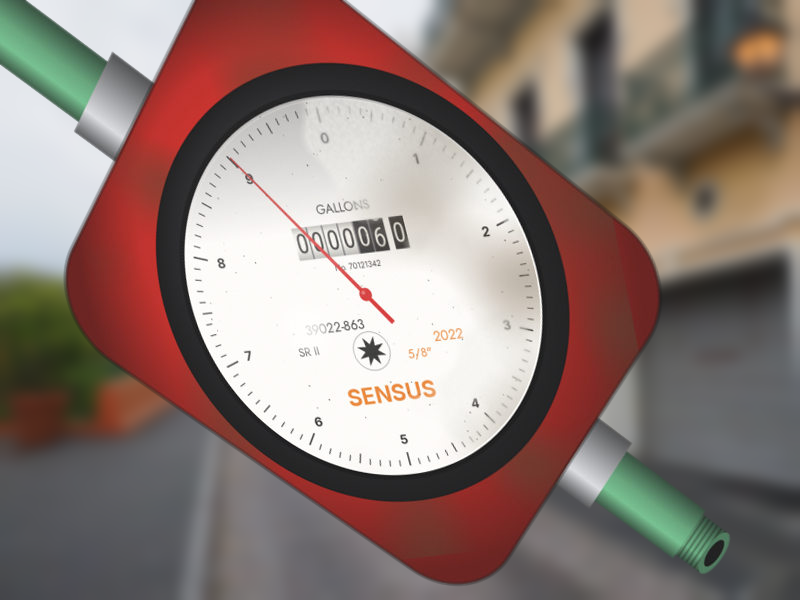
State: 59.0 gal
